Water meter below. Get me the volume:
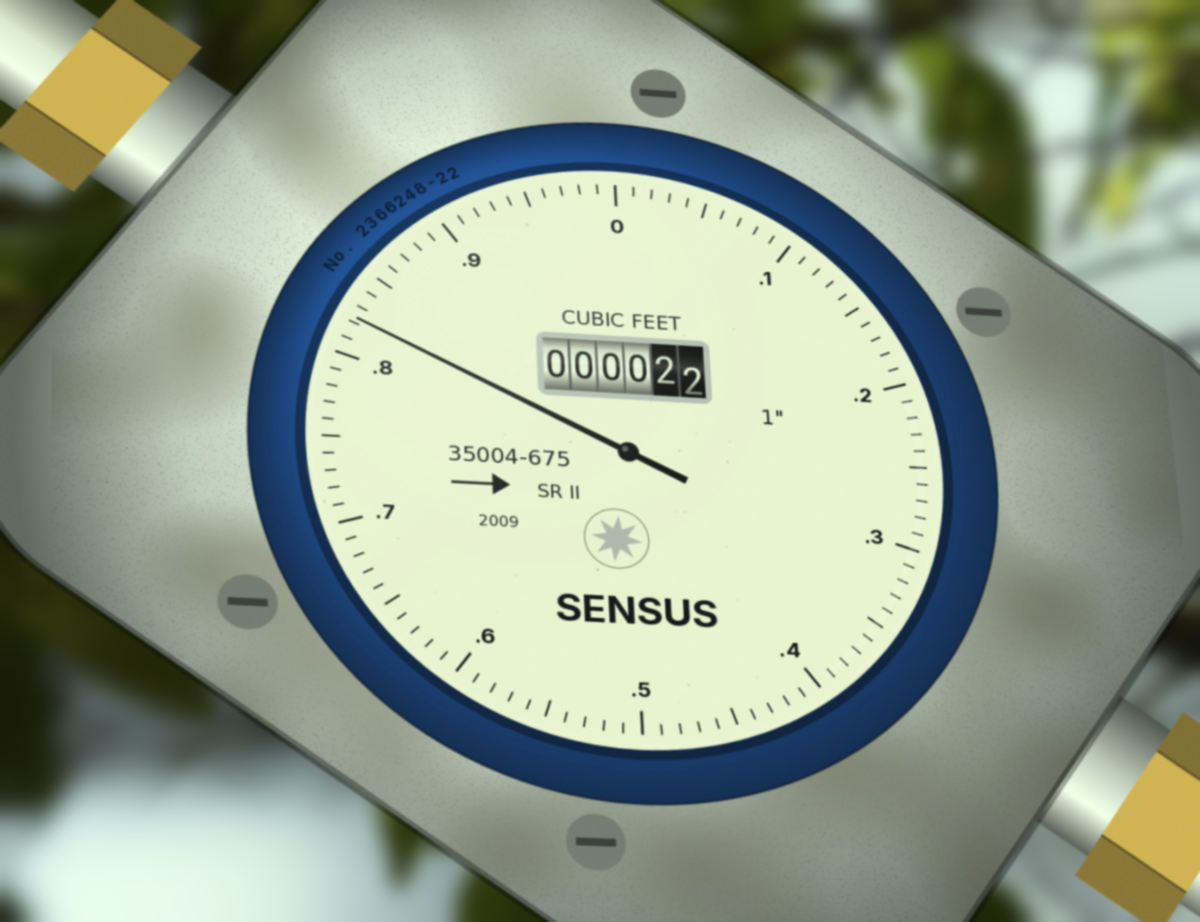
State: 21.82 ft³
